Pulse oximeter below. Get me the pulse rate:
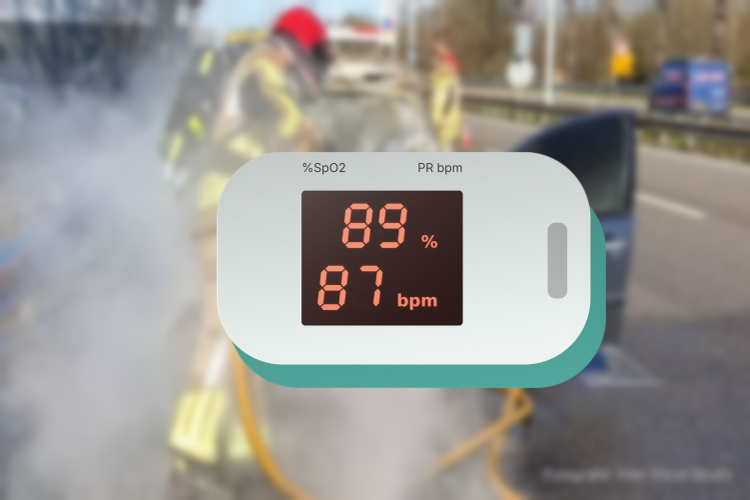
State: 87 bpm
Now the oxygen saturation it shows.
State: 89 %
